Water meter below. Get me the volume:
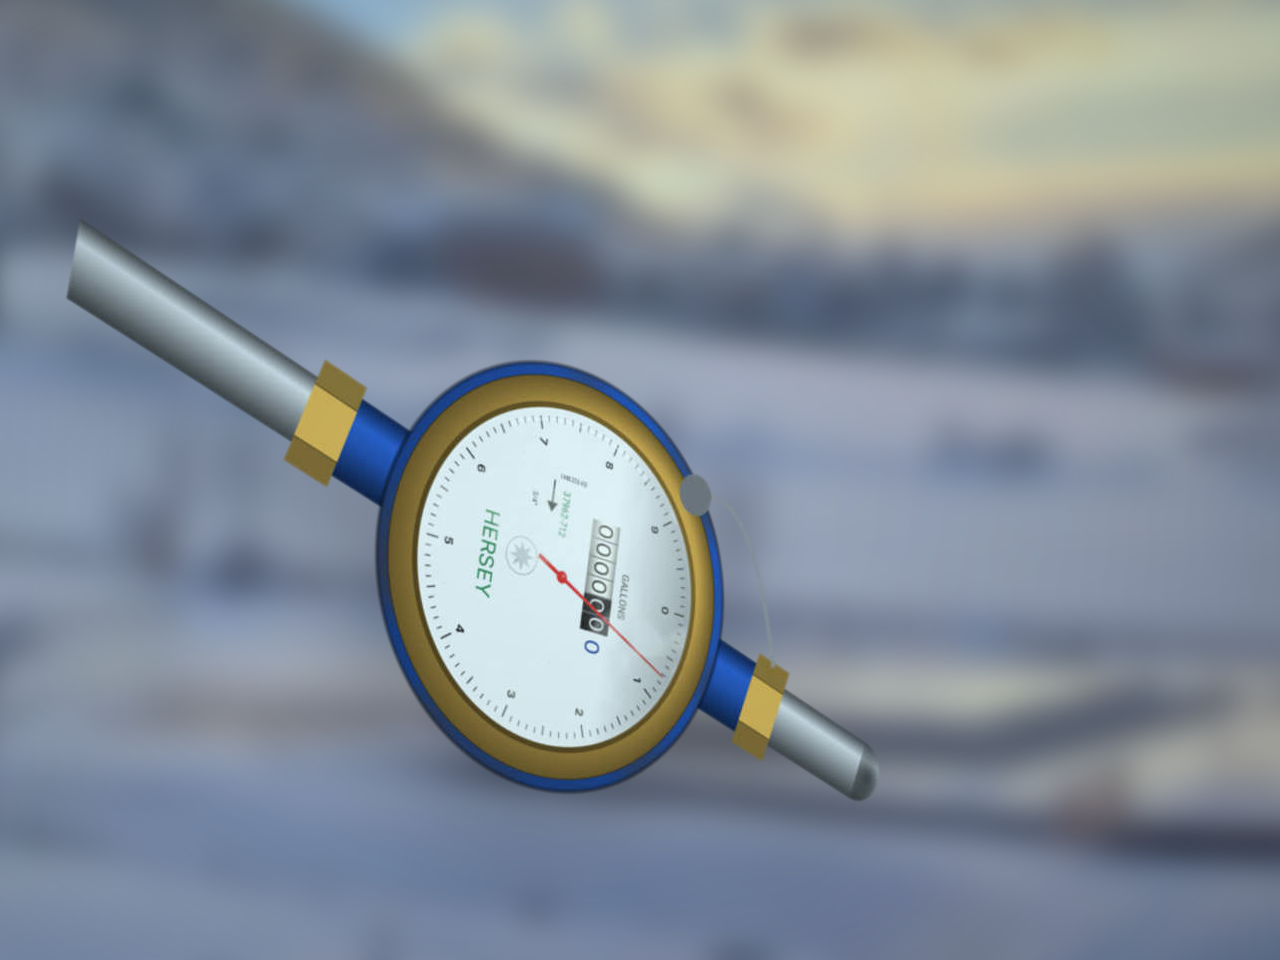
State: 0.7 gal
